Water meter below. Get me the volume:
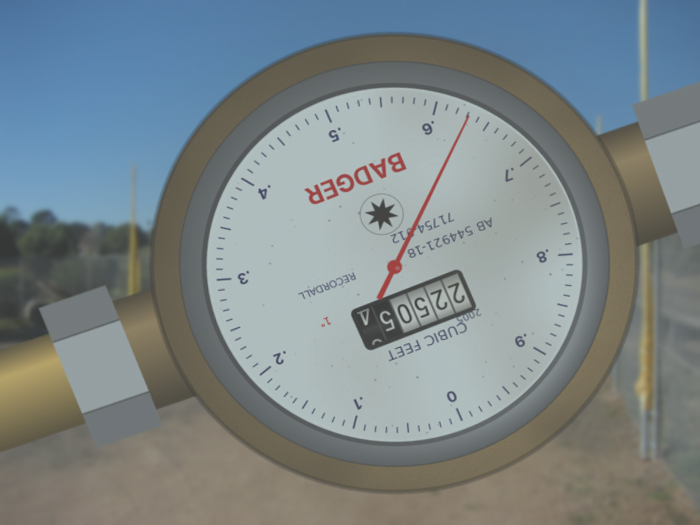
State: 225053.63 ft³
